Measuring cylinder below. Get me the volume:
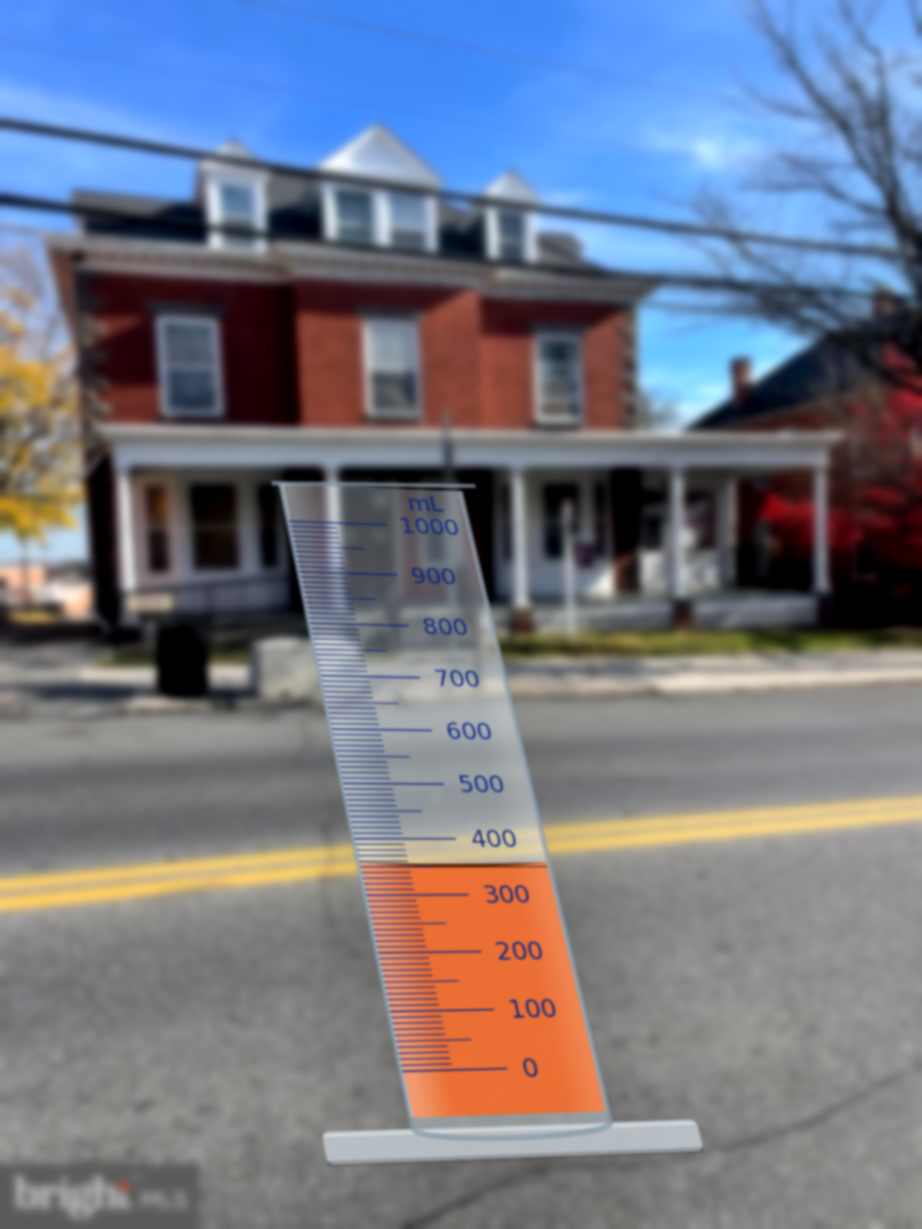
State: 350 mL
